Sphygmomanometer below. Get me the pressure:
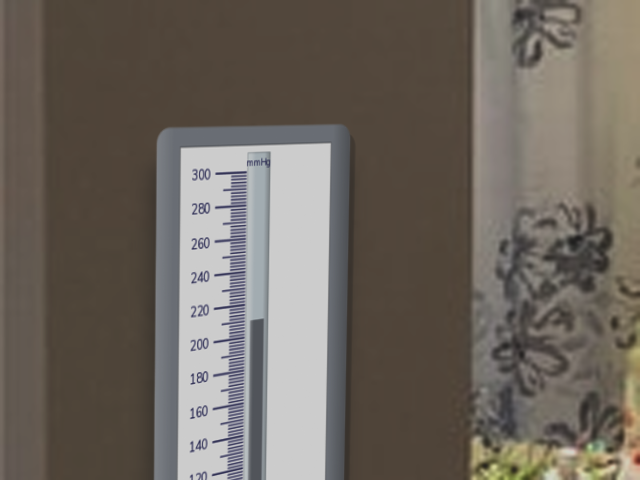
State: 210 mmHg
